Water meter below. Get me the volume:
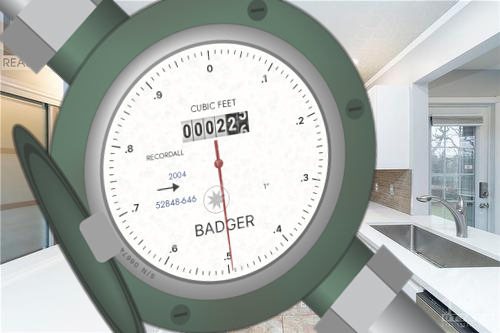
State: 225.49 ft³
